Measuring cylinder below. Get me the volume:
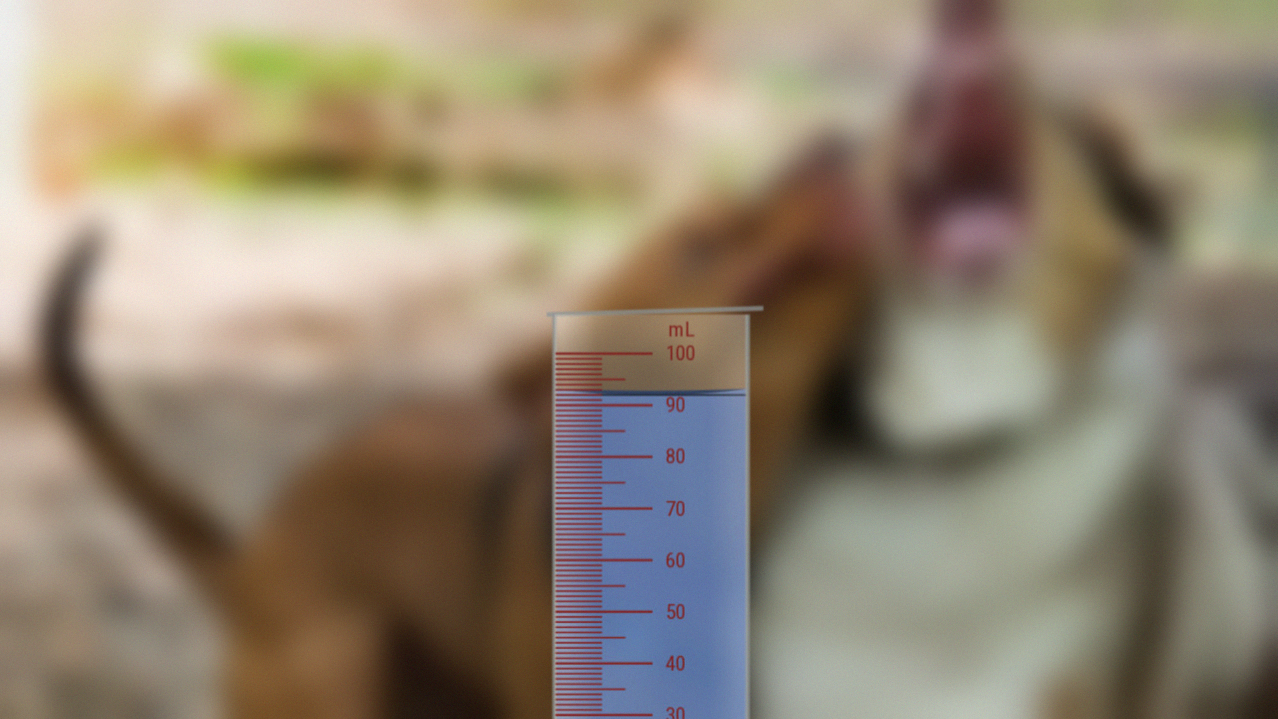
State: 92 mL
